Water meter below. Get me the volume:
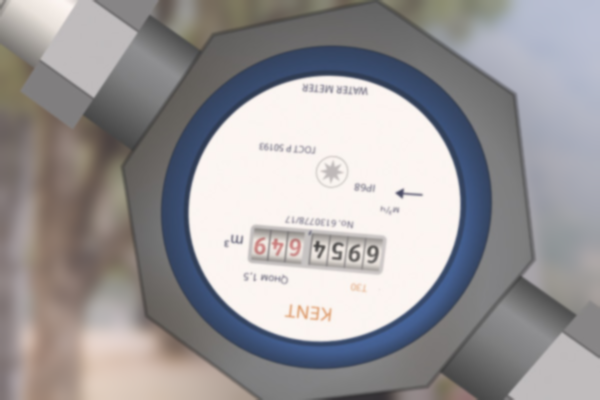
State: 6954.649 m³
